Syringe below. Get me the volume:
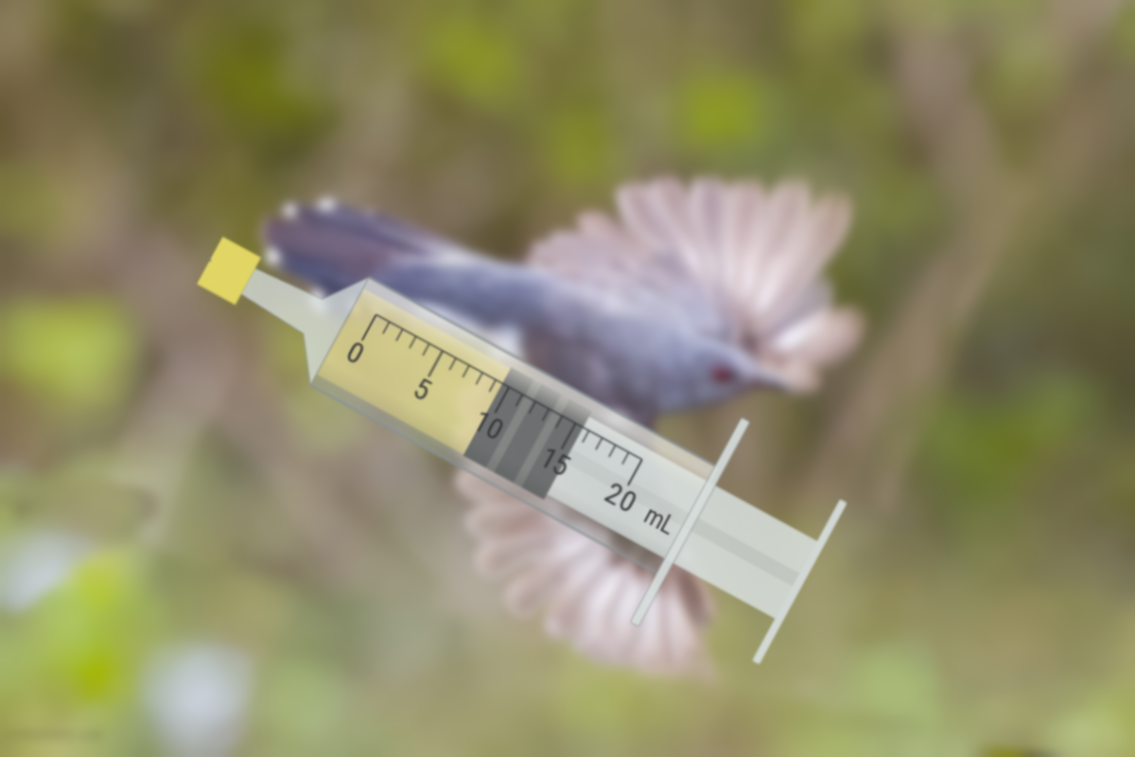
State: 9.5 mL
